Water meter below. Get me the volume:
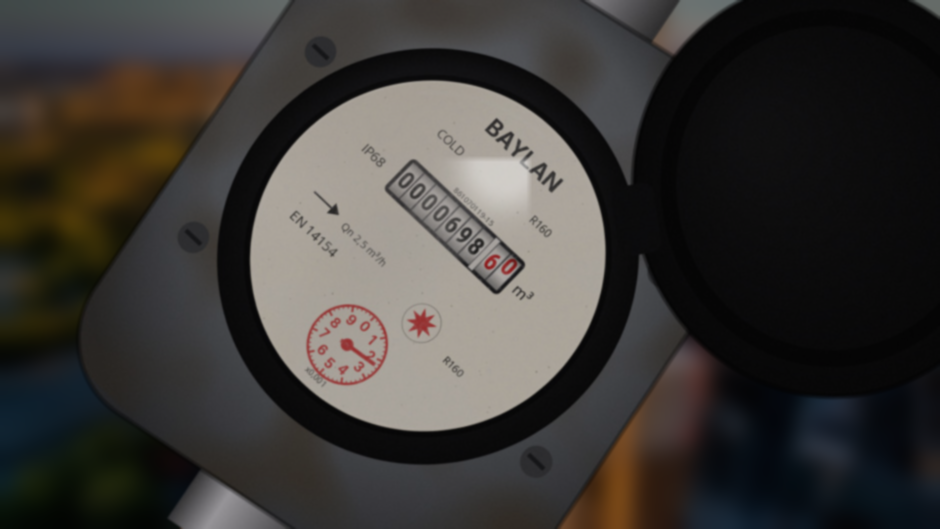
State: 698.602 m³
